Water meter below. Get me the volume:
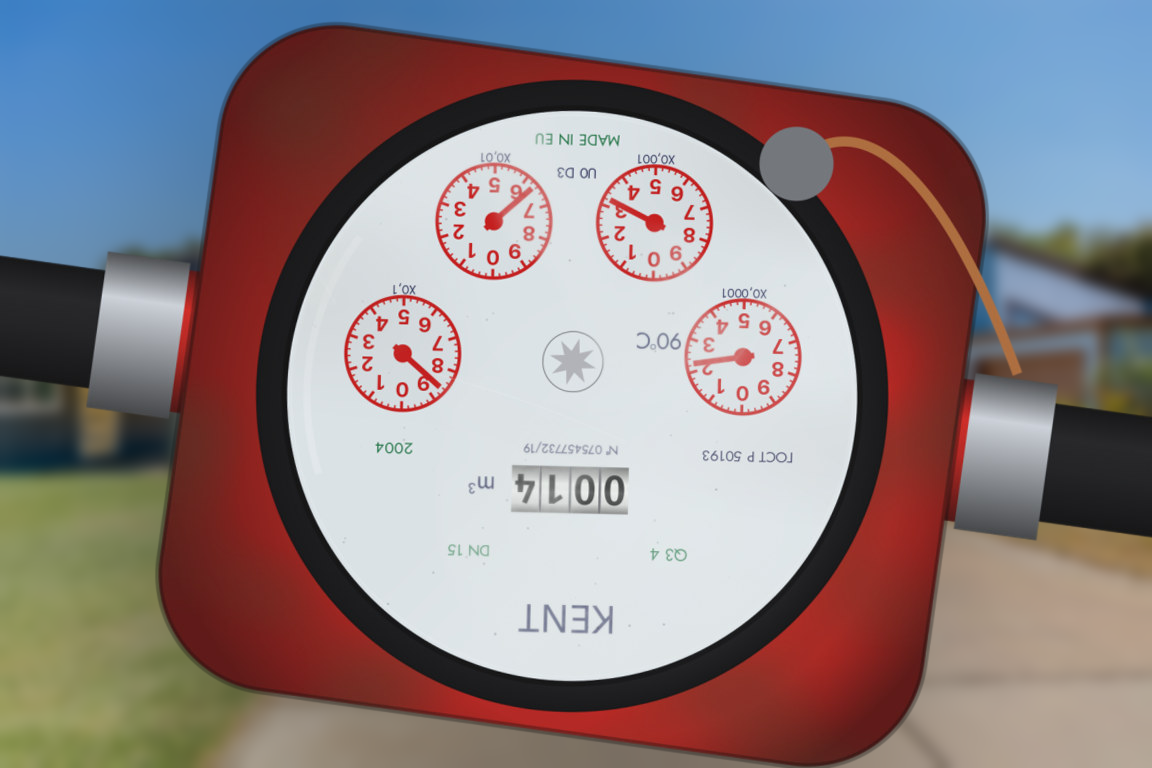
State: 14.8632 m³
